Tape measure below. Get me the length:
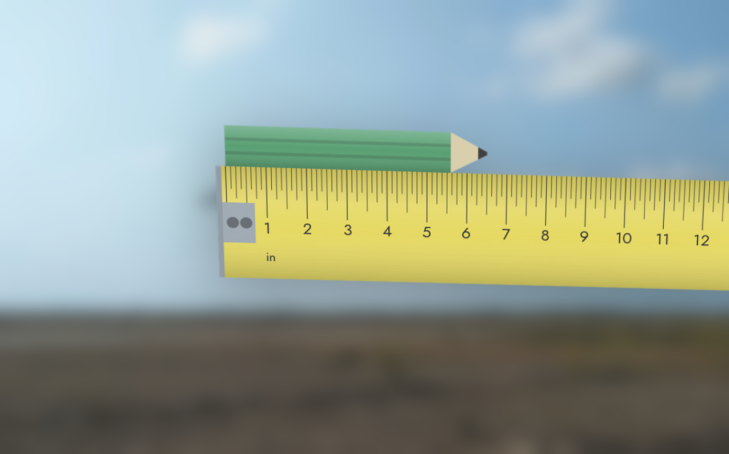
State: 6.5 in
